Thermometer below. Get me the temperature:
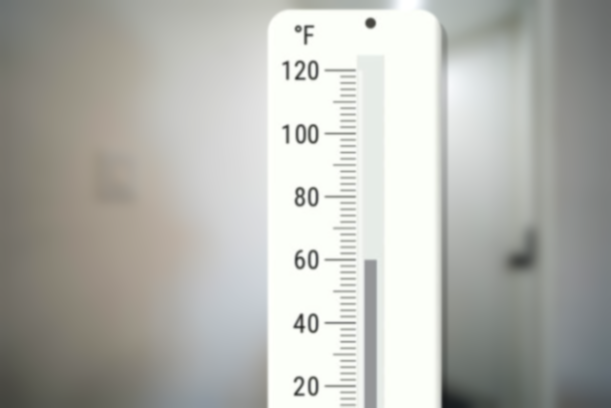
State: 60 °F
